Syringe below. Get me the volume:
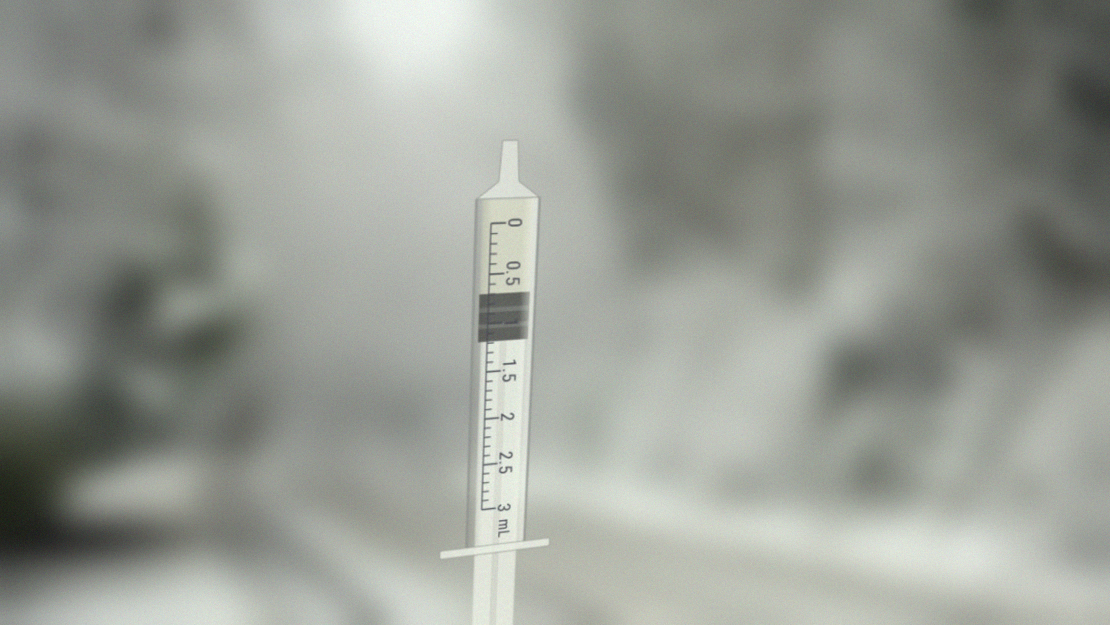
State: 0.7 mL
